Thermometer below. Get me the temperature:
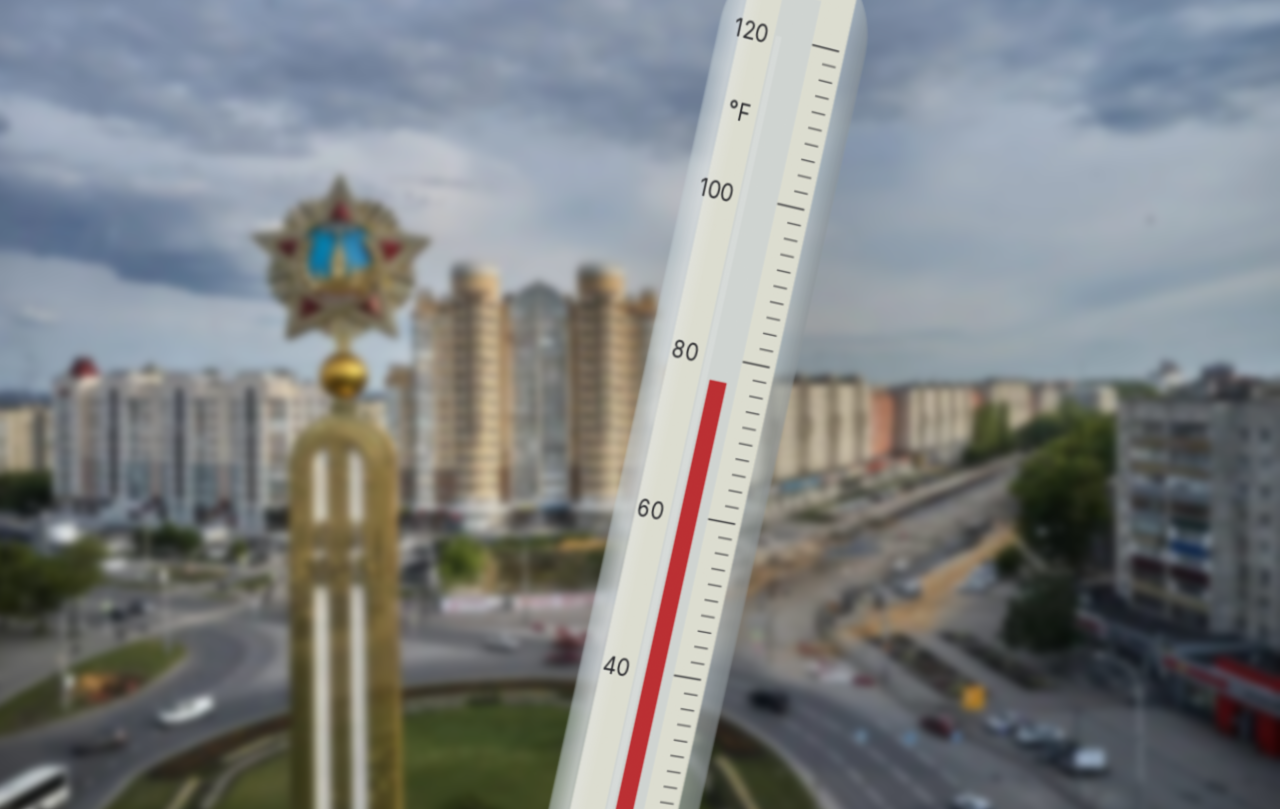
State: 77 °F
